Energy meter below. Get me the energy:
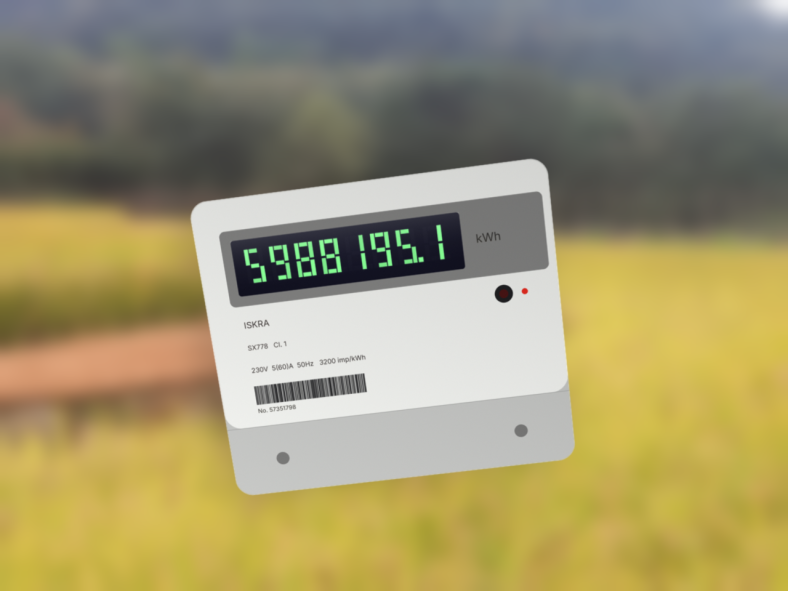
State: 5988195.1 kWh
